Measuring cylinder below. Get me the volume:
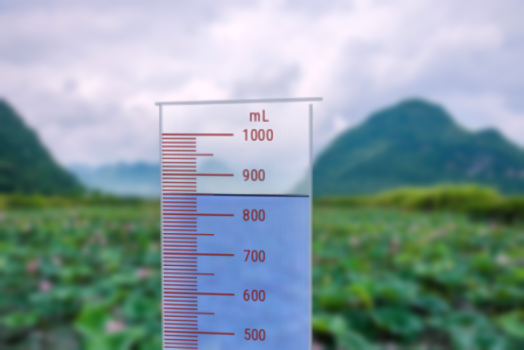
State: 850 mL
